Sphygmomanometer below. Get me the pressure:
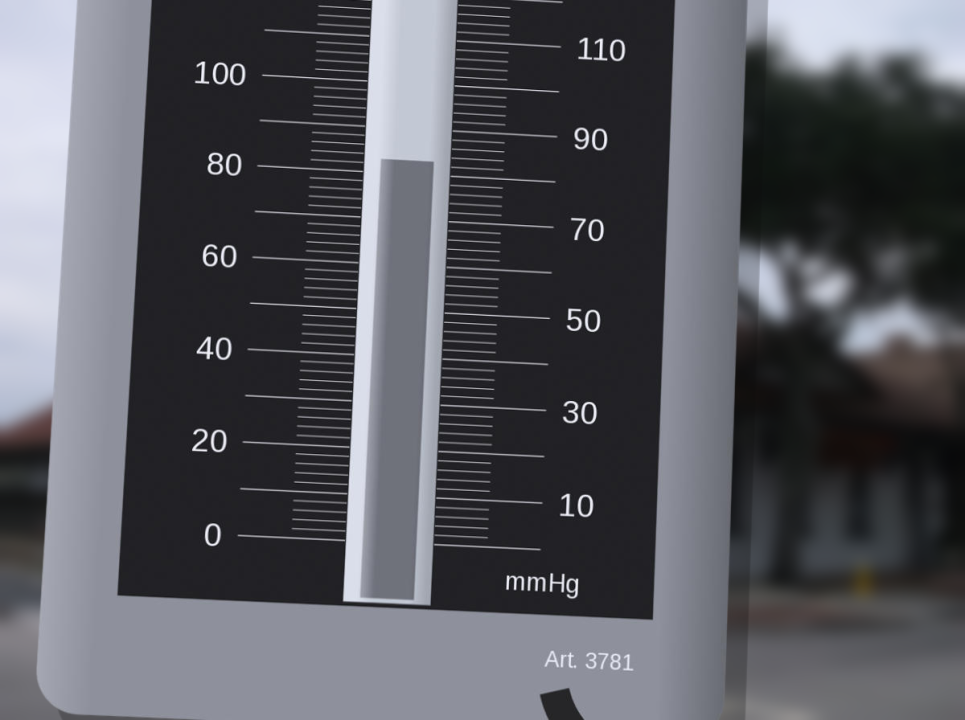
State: 83 mmHg
